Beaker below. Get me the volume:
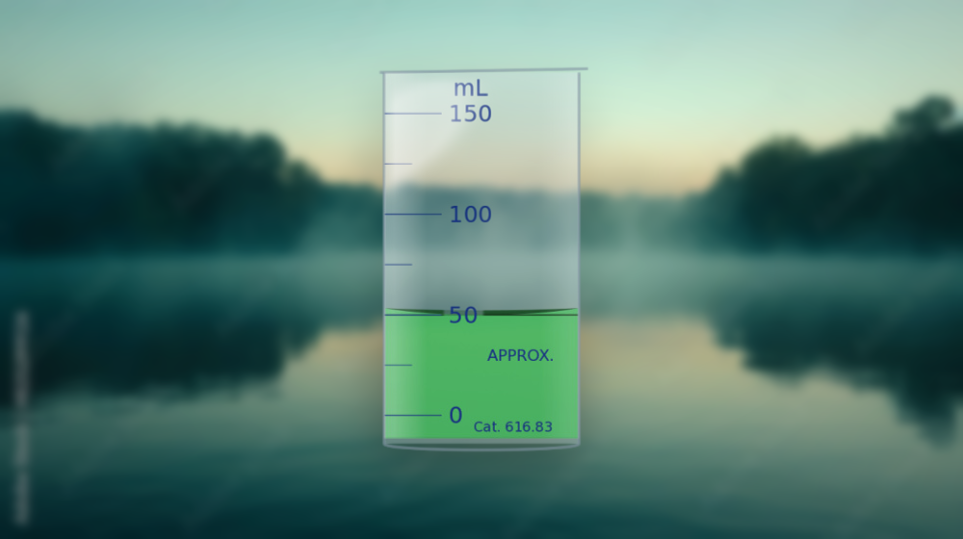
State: 50 mL
